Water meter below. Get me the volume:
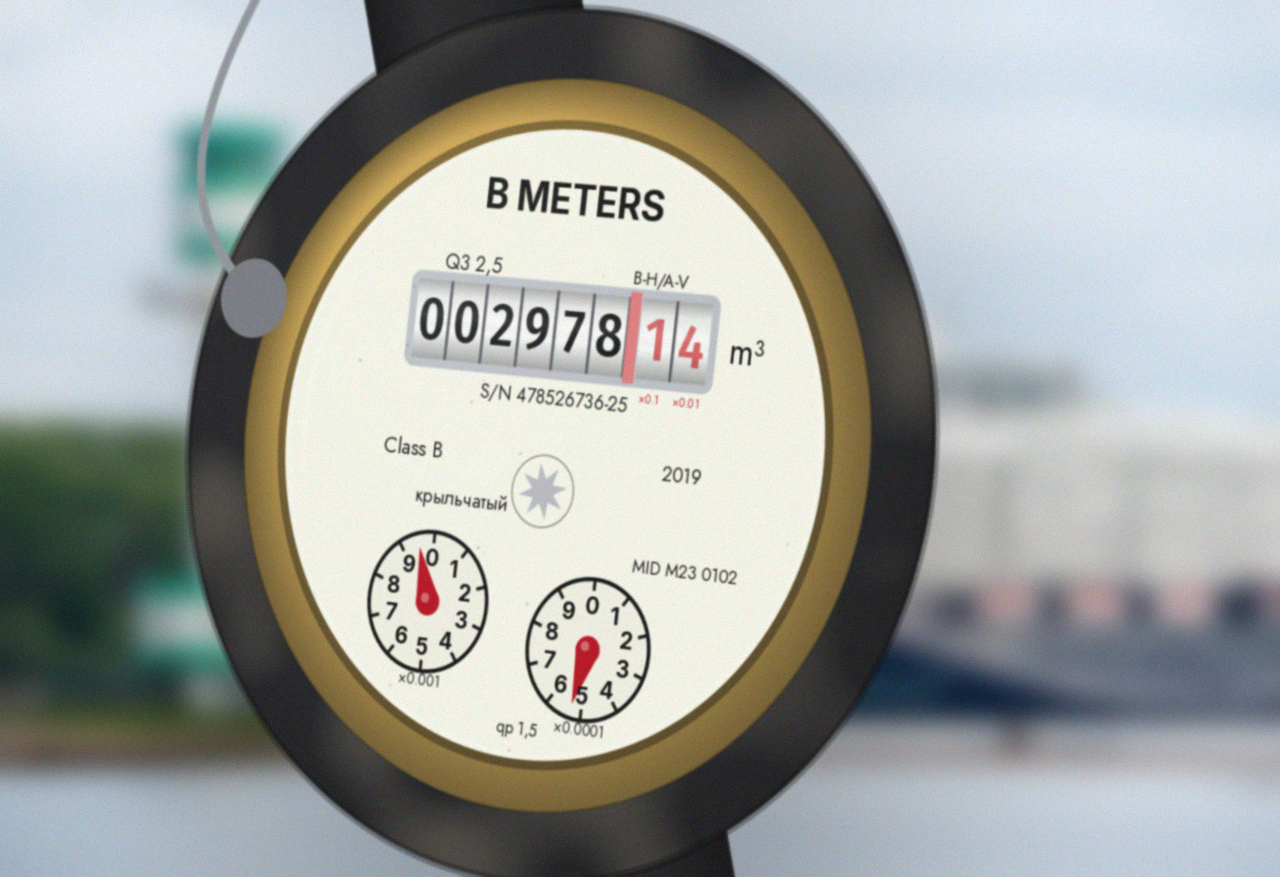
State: 2978.1395 m³
